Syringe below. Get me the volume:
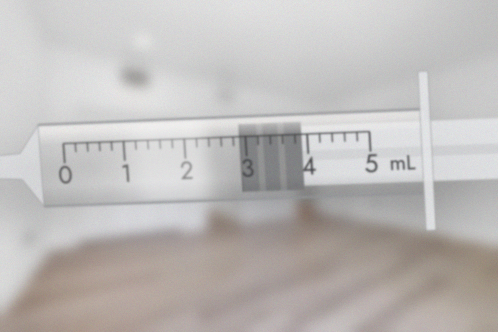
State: 2.9 mL
